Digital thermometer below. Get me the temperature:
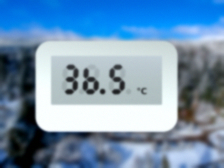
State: 36.5 °C
